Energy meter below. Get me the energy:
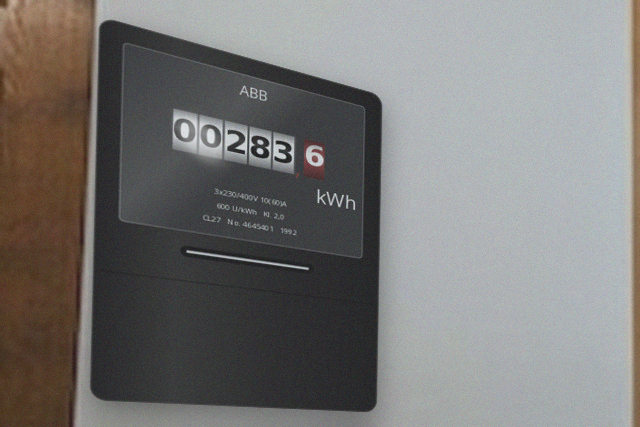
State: 283.6 kWh
